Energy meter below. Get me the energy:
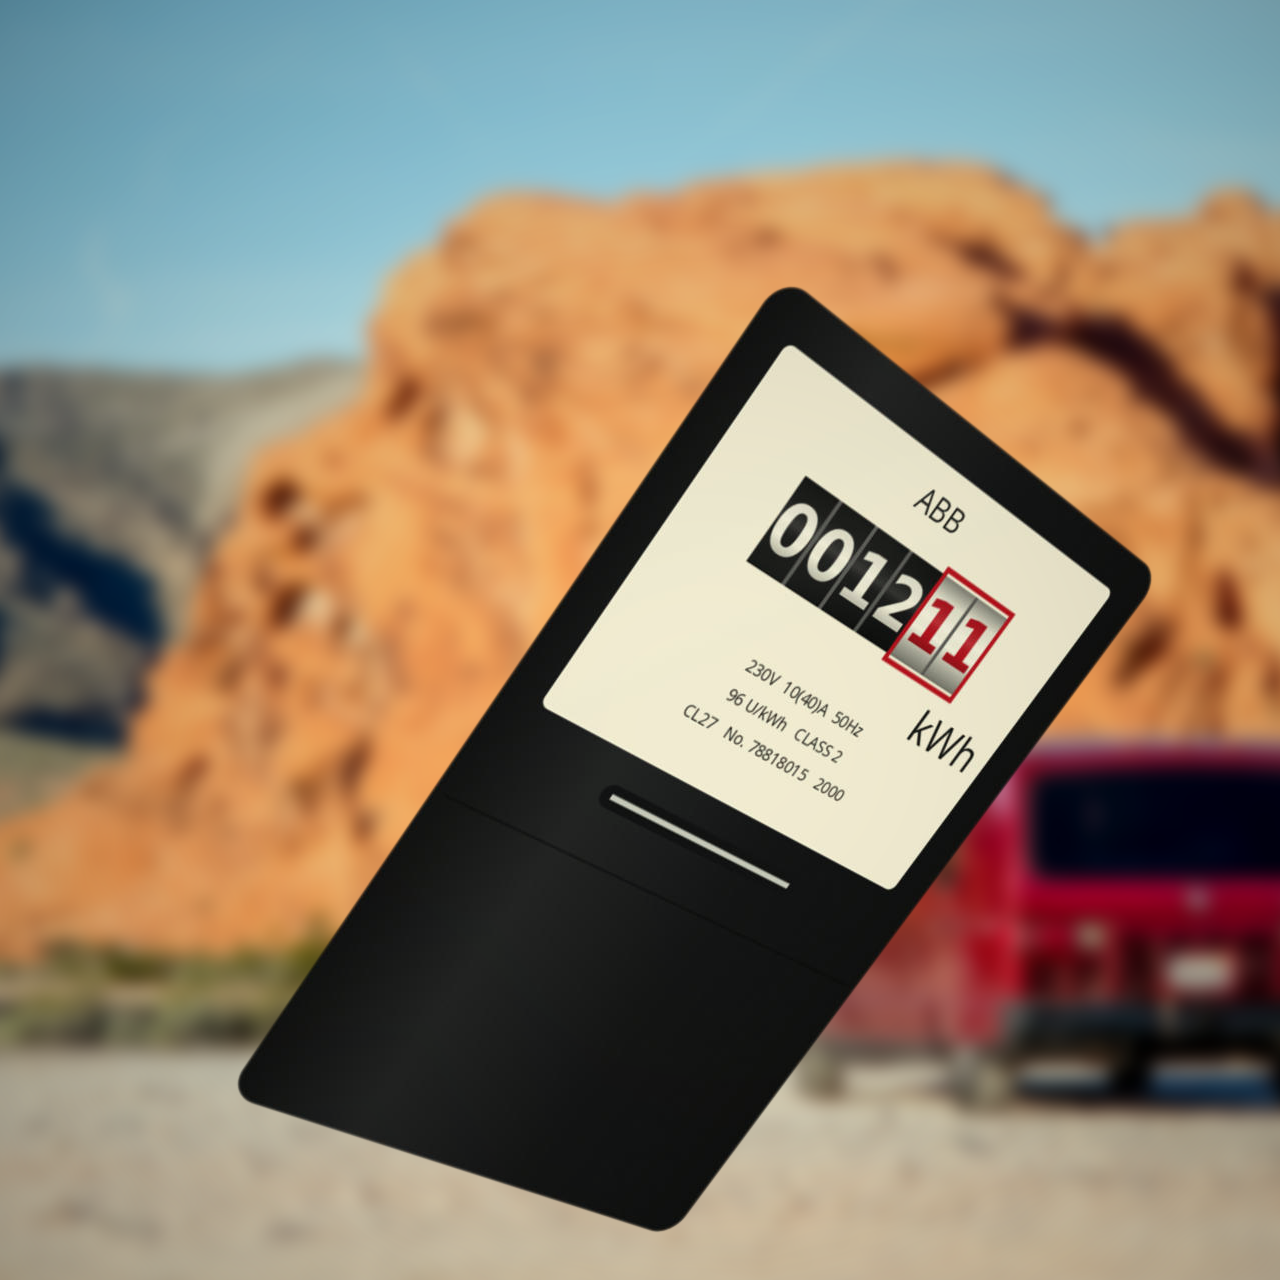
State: 12.11 kWh
